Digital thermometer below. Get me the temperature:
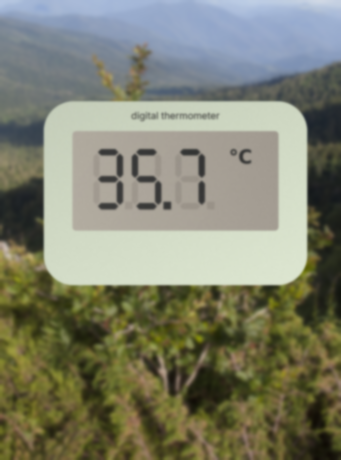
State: 35.7 °C
